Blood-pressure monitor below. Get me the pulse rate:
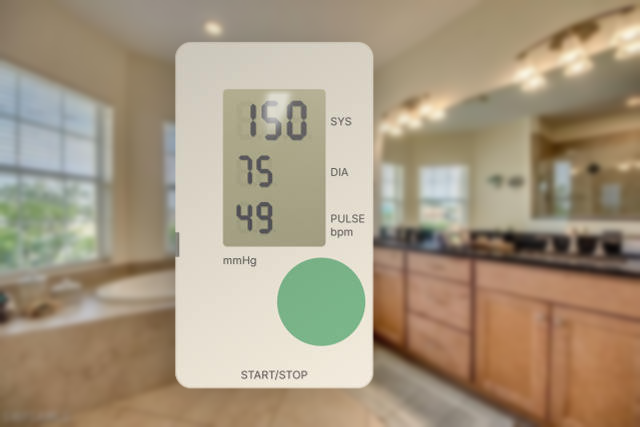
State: 49 bpm
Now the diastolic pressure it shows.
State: 75 mmHg
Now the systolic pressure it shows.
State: 150 mmHg
